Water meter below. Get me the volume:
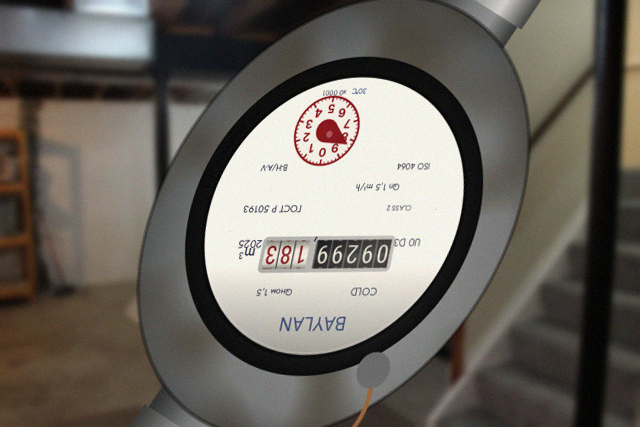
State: 9299.1838 m³
